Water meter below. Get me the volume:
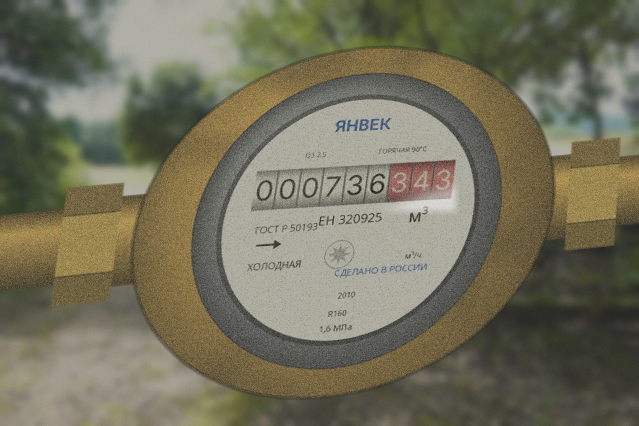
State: 736.343 m³
